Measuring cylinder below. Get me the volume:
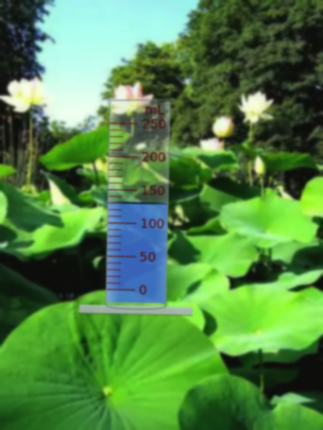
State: 130 mL
